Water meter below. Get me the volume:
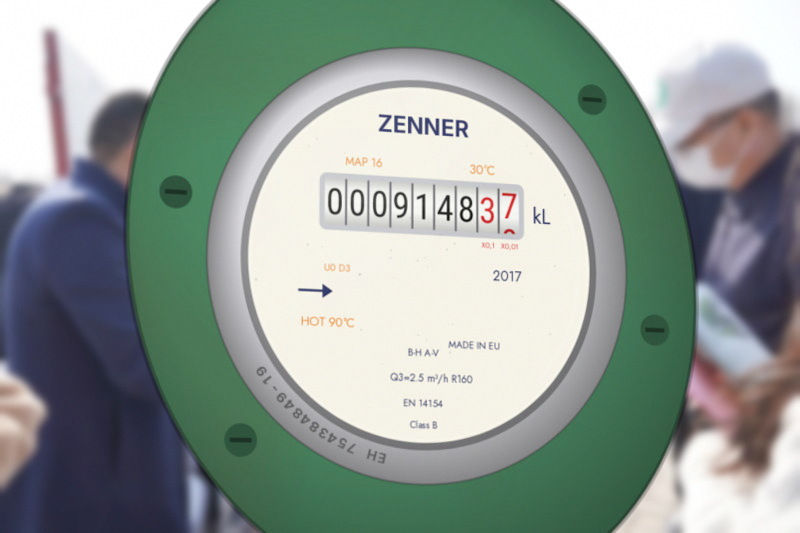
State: 9148.37 kL
